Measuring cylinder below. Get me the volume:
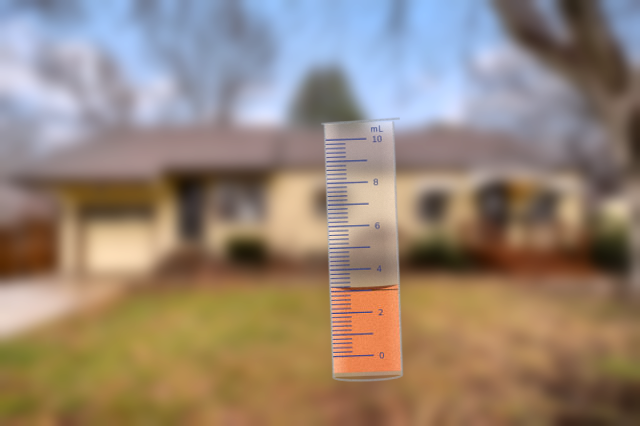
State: 3 mL
